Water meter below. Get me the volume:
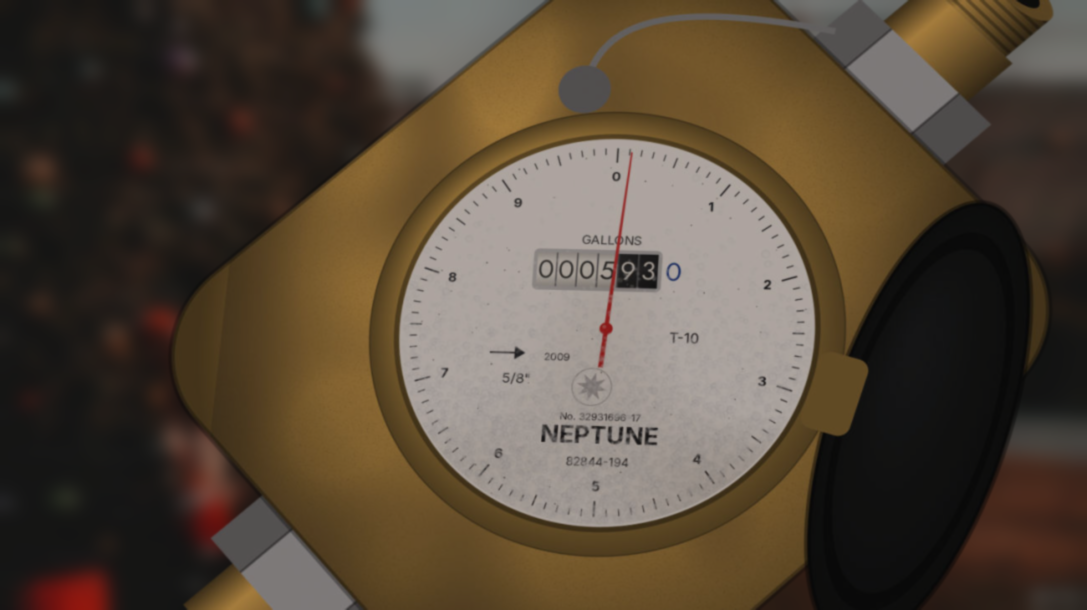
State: 5930.1 gal
